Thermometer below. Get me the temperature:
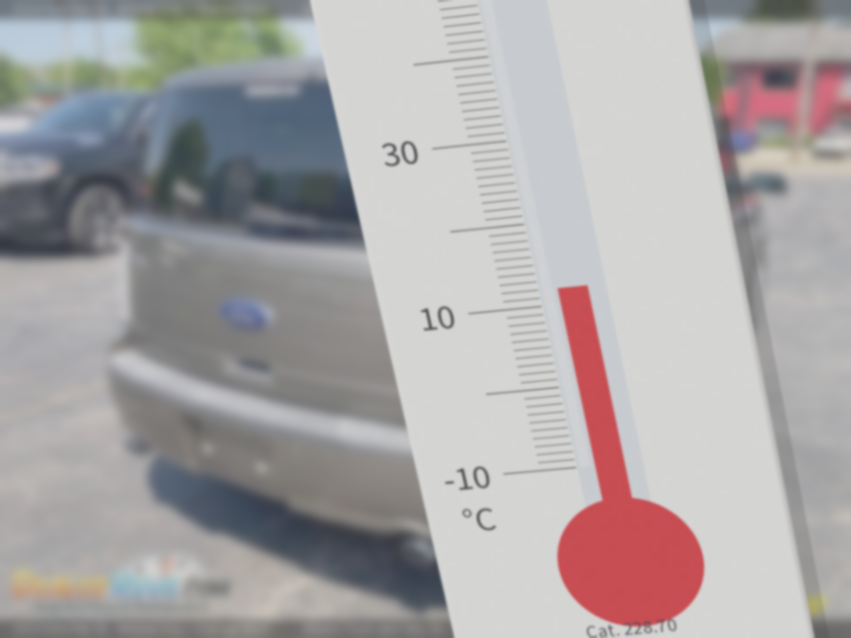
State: 12 °C
